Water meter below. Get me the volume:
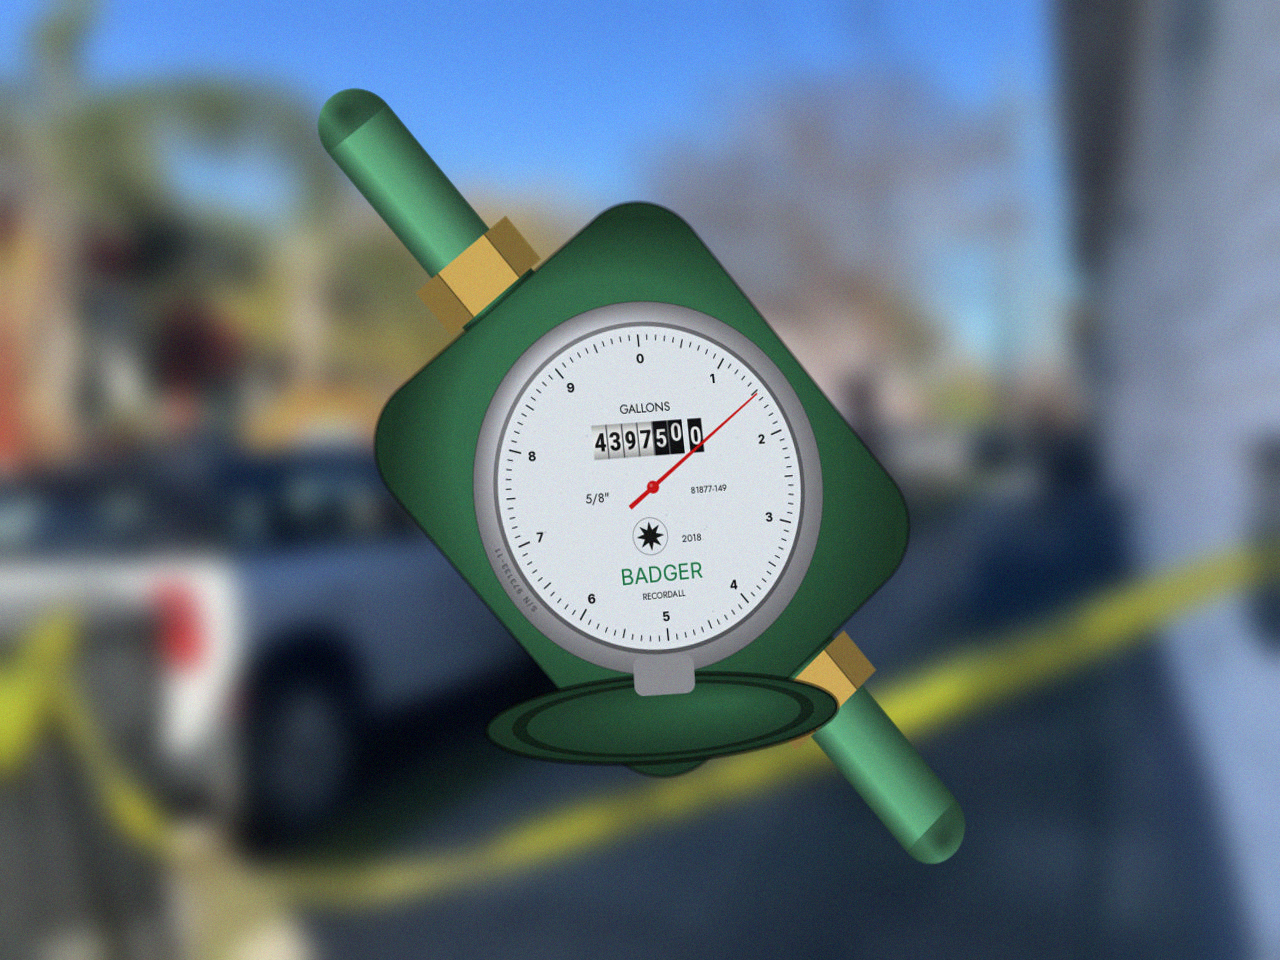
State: 4397501.5 gal
